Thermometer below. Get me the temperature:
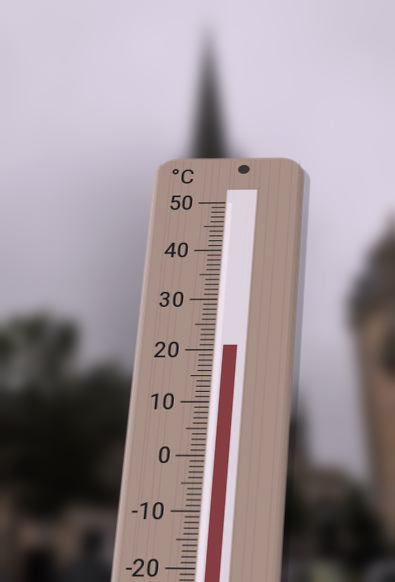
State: 21 °C
